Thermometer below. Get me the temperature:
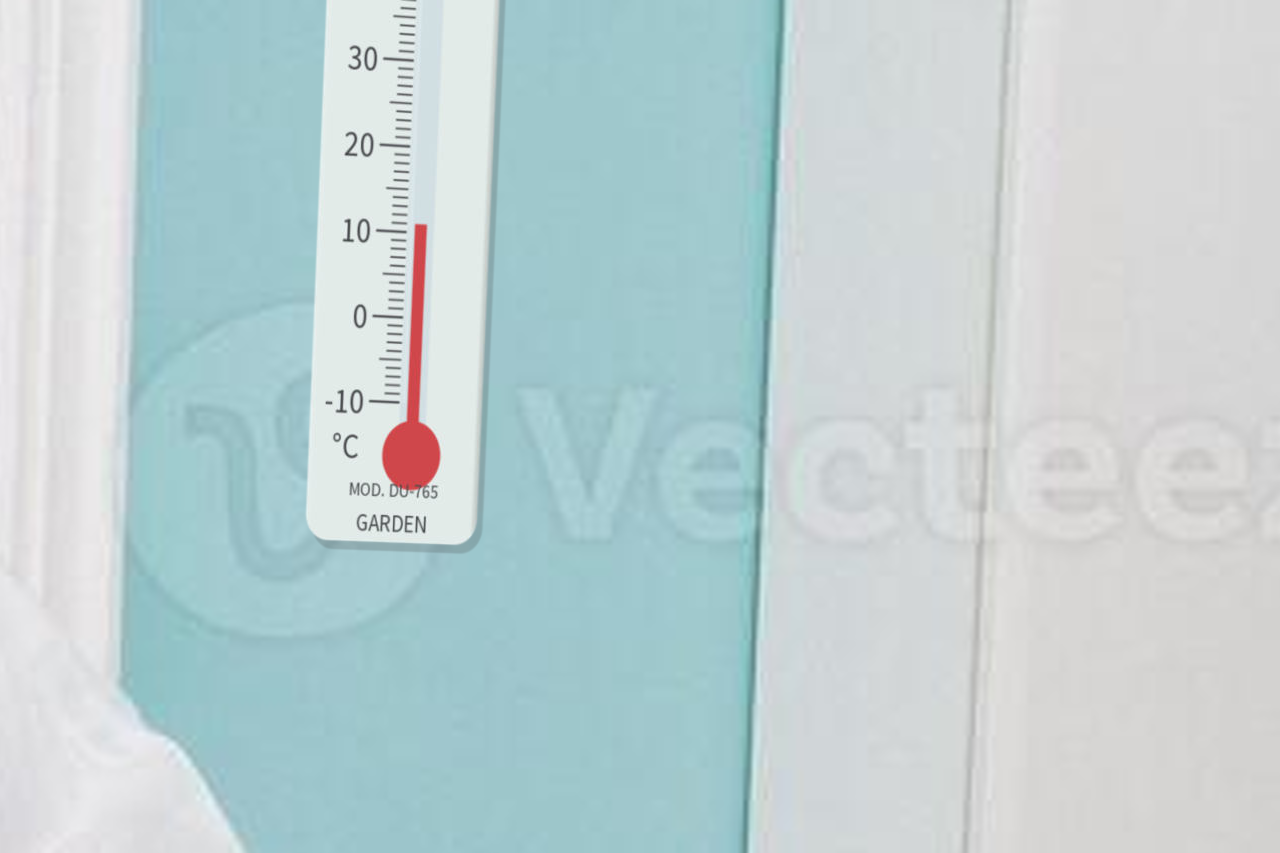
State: 11 °C
